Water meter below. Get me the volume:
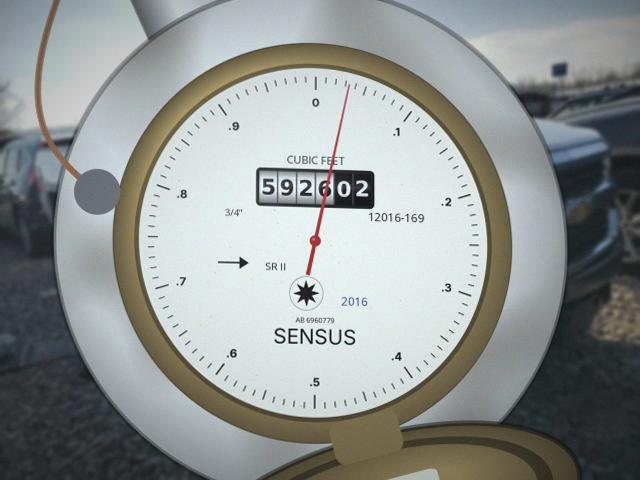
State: 592602.03 ft³
